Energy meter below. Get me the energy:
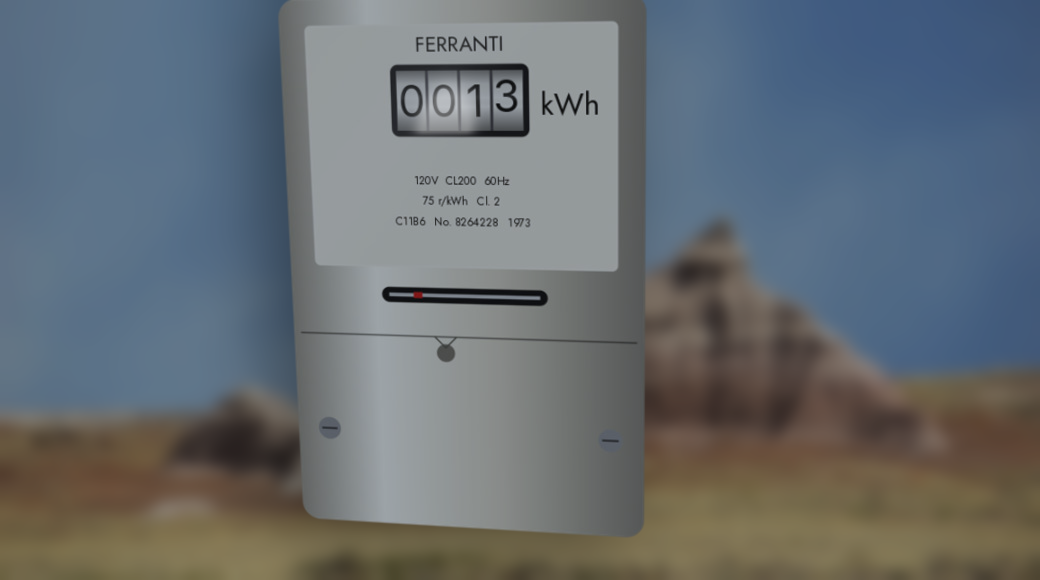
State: 13 kWh
